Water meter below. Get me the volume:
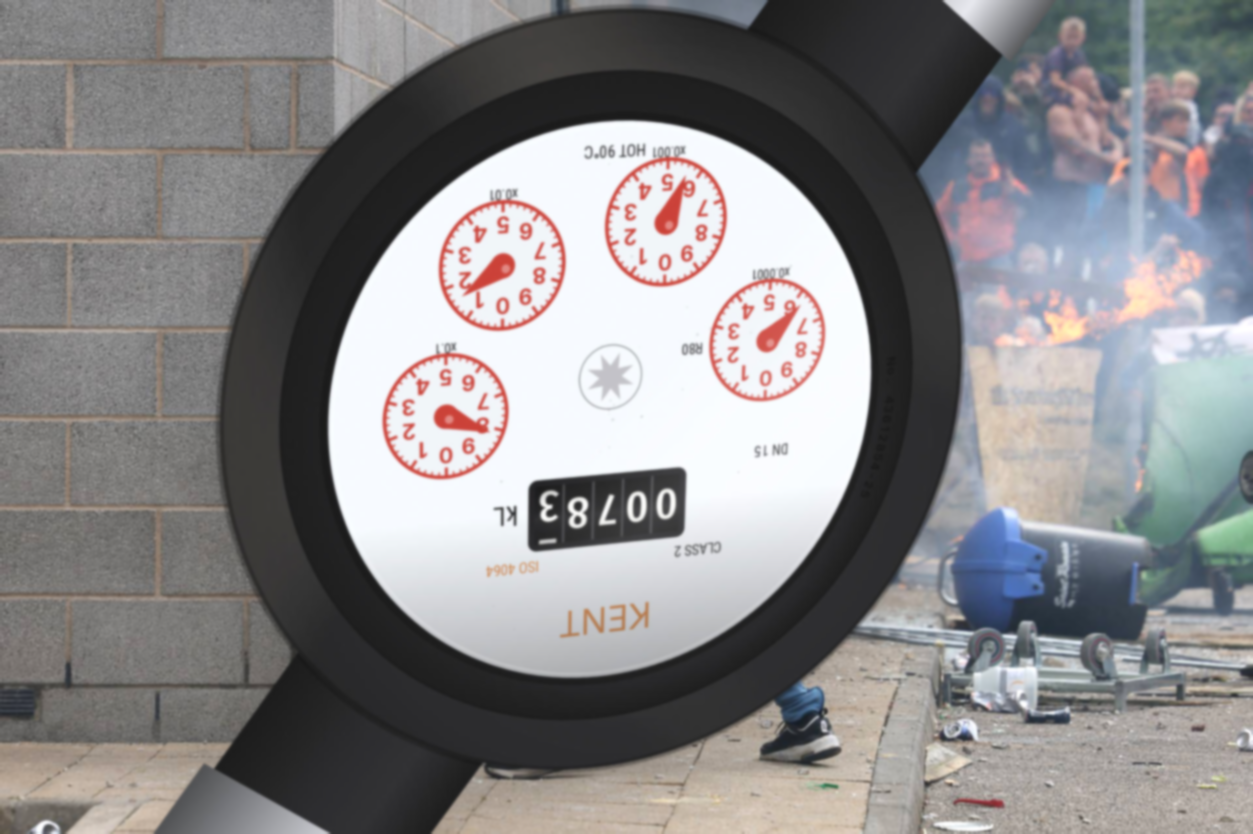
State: 782.8156 kL
